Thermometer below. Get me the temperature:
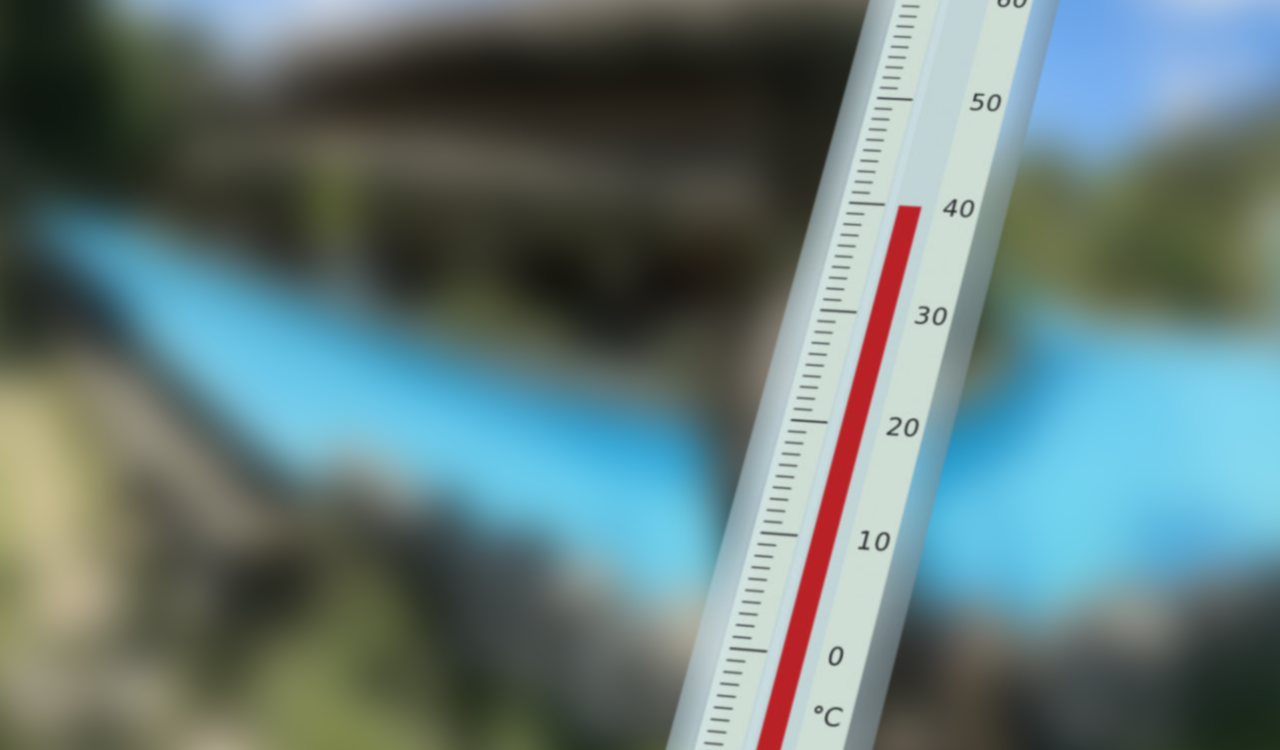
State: 40 °C
